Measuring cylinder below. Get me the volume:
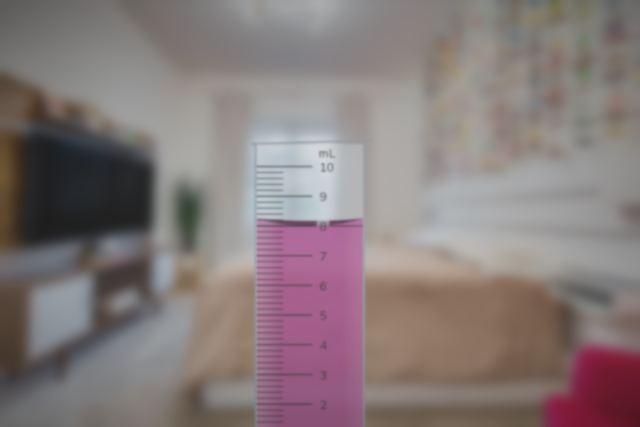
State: 8 mL
